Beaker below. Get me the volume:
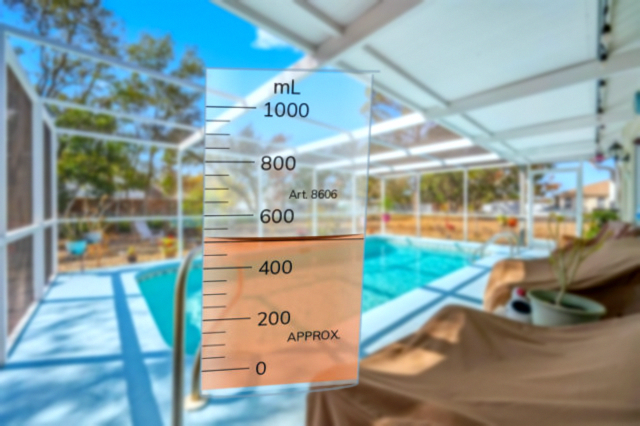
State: 500 mL
